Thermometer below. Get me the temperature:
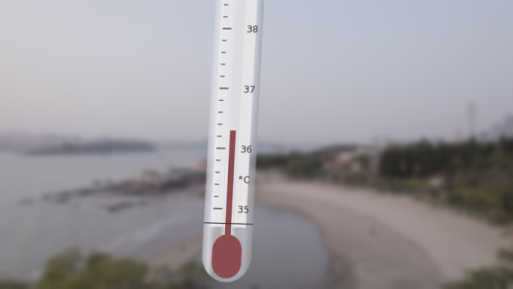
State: 36.3 °C
